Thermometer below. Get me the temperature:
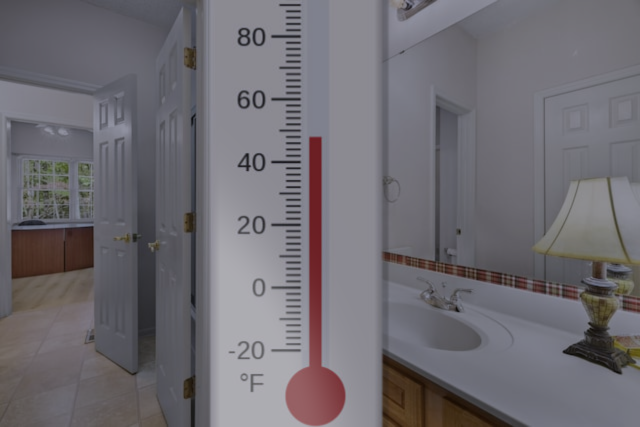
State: 48 °F
